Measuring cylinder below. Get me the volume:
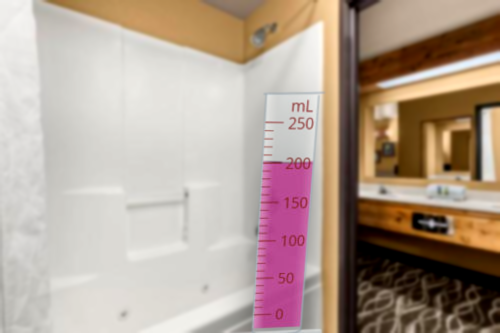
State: 200 mL
